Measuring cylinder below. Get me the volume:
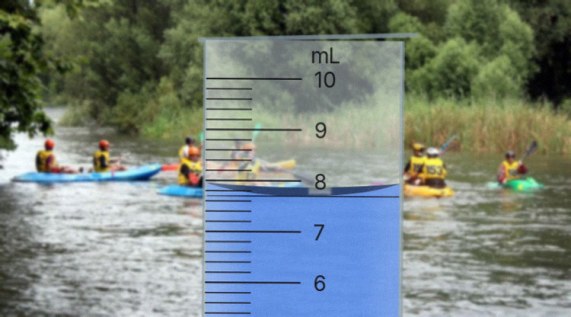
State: 7.7 mL
